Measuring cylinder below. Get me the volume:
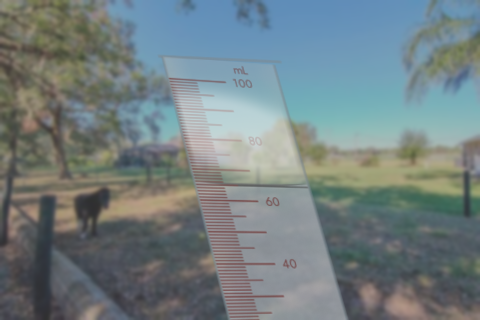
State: 65 mL
